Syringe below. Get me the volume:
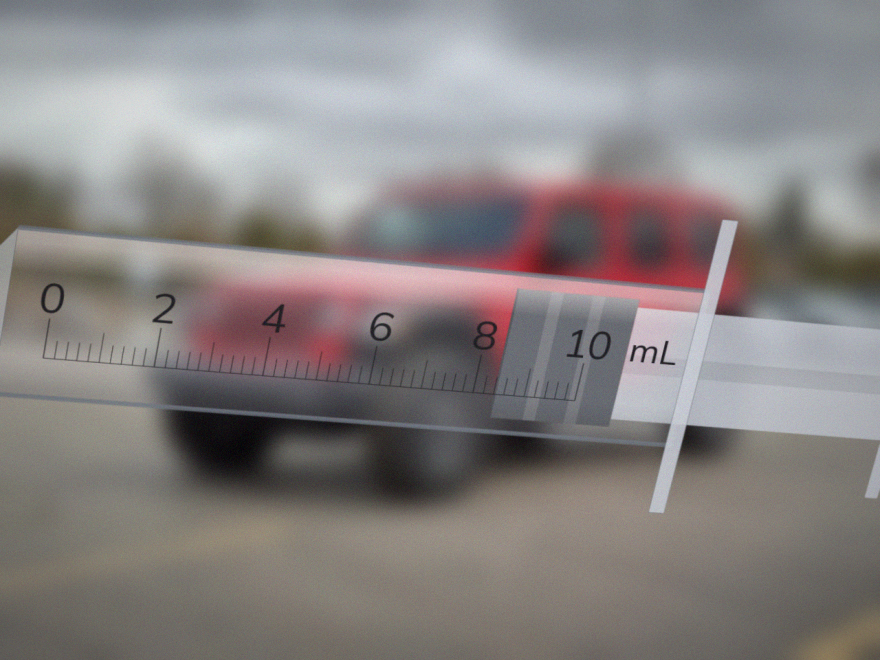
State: 8.4 mL
